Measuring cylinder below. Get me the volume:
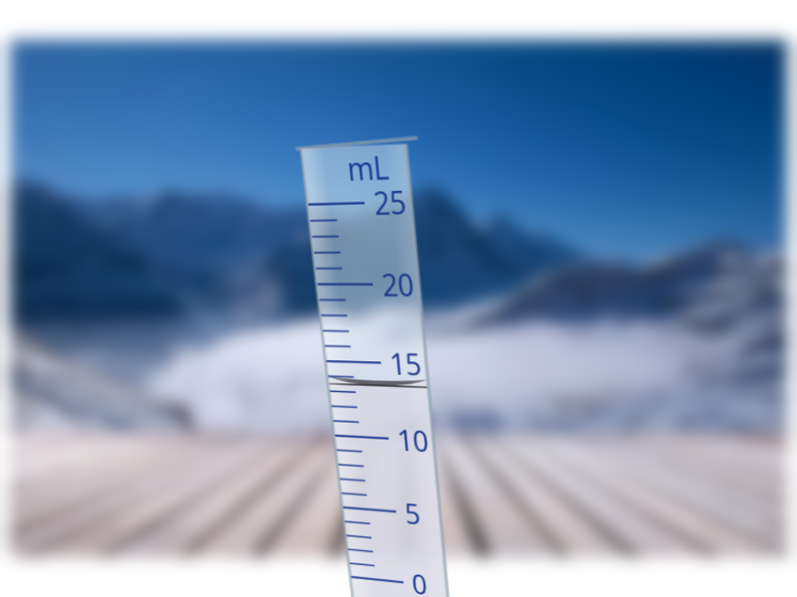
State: 13.5 mL
